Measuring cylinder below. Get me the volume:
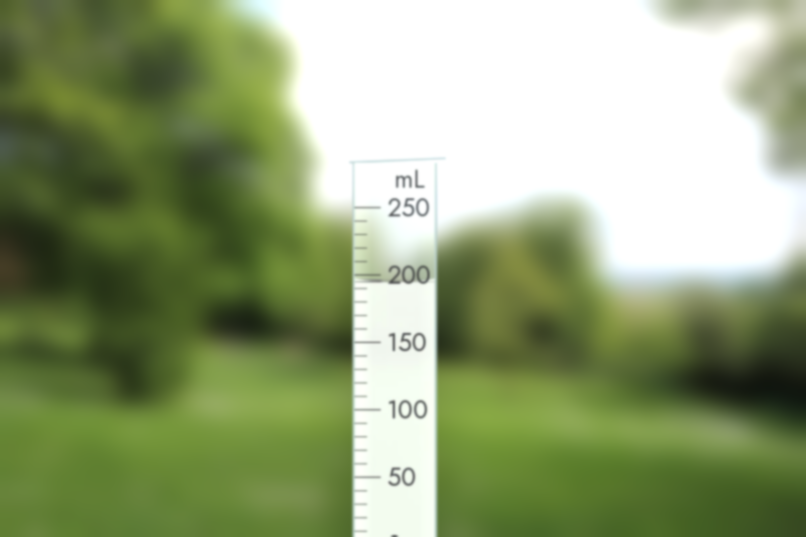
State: 195 mL
